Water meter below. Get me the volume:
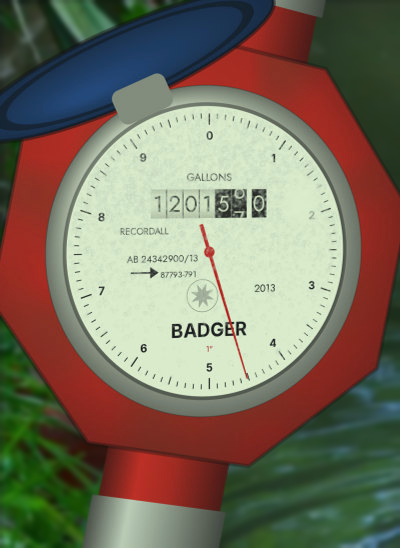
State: 1201564.5 gal
